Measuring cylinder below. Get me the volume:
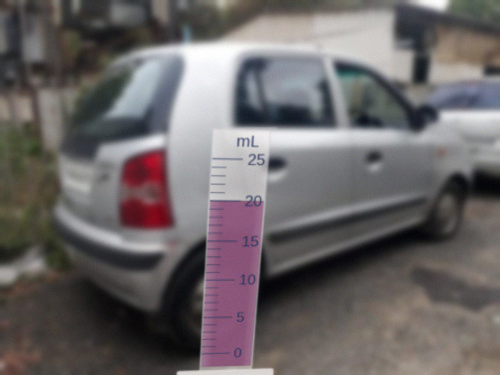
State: 20 mL
